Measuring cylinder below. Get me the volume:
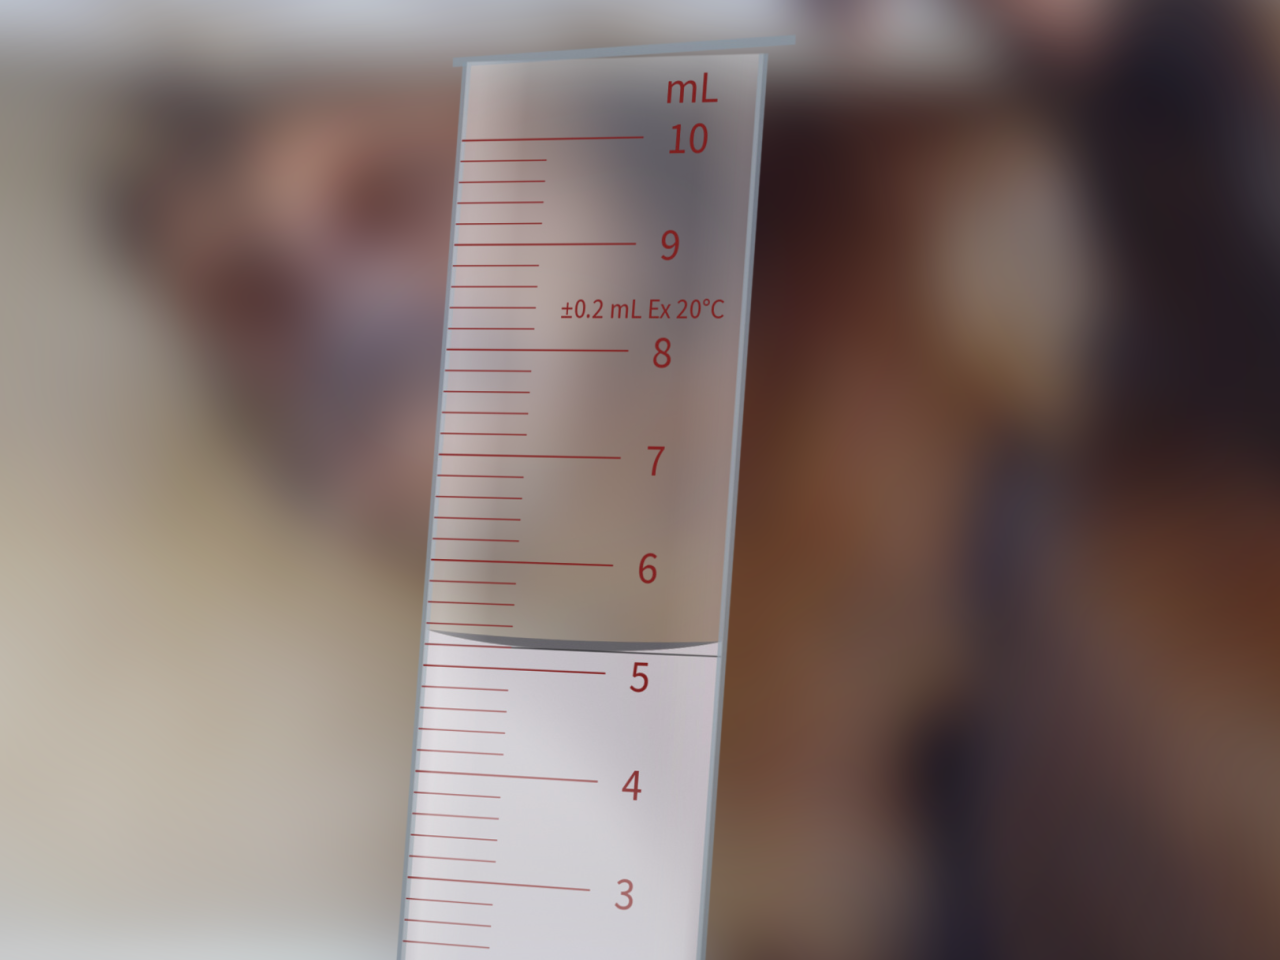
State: 5.2 mL
